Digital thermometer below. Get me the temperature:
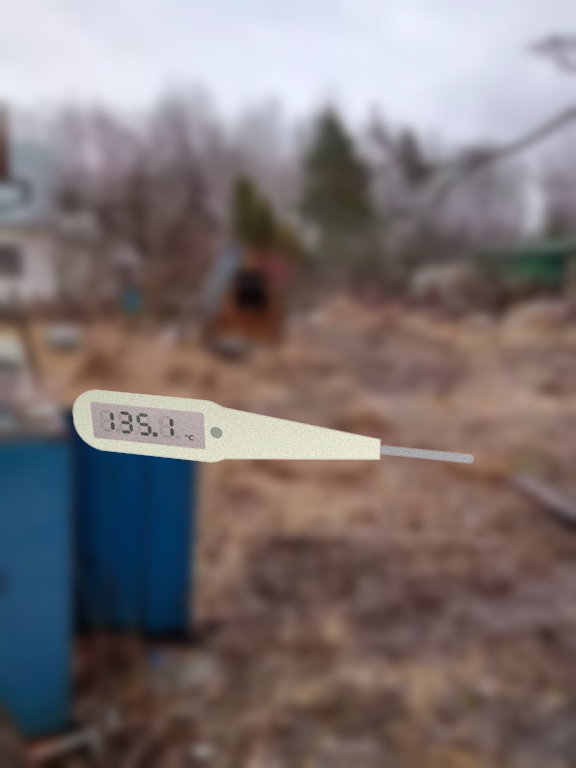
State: 135.1 °C
